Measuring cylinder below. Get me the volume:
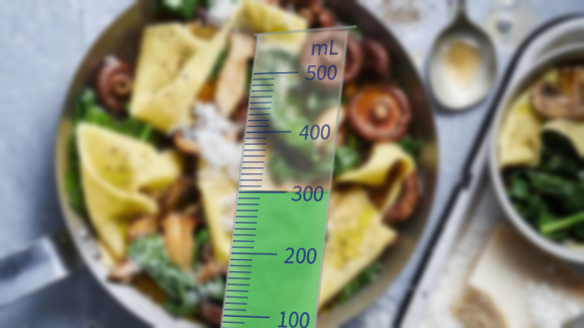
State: 300 mL
